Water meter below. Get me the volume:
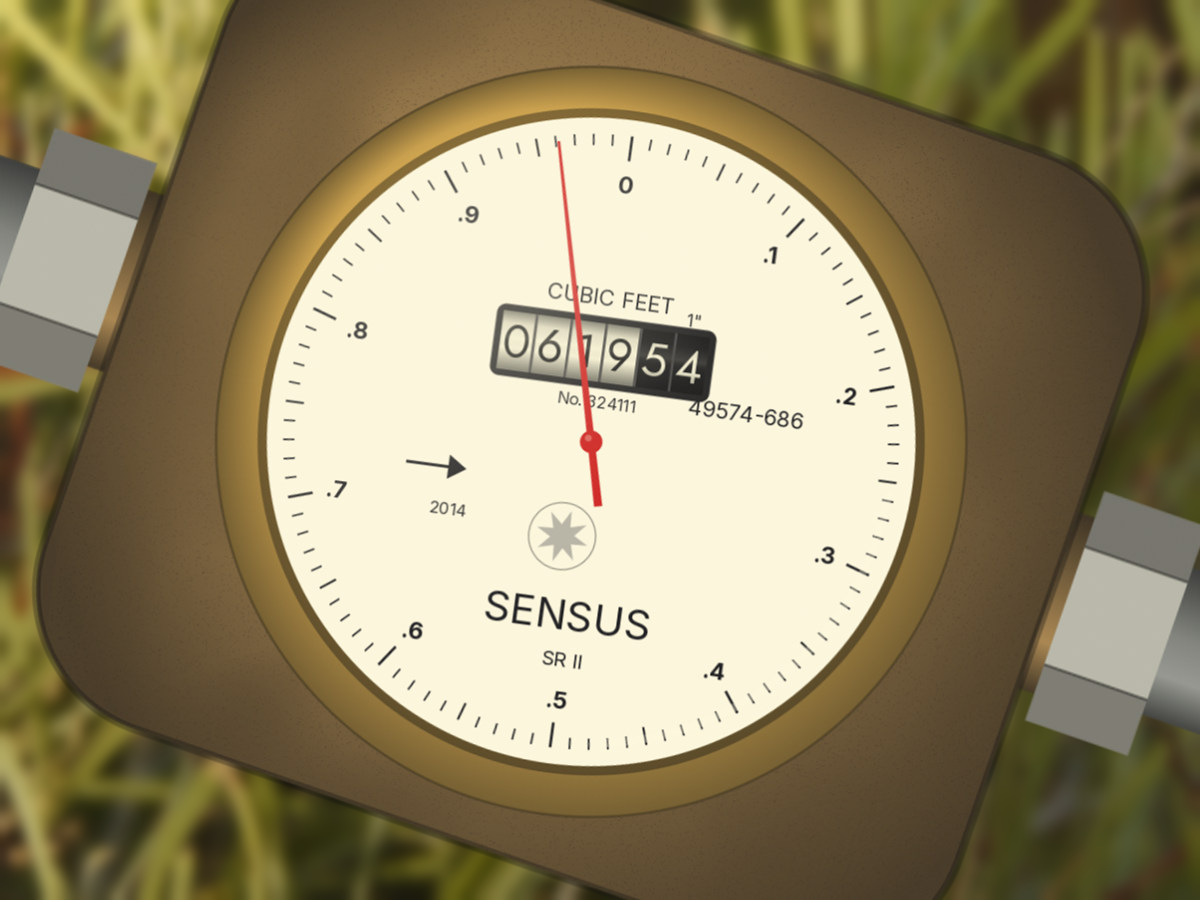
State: 61953.96 ft³
